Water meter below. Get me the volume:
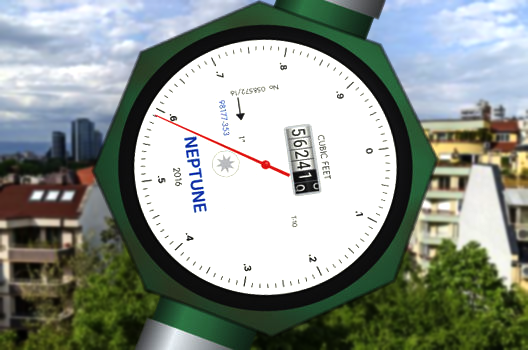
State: 562418.59 ft³
